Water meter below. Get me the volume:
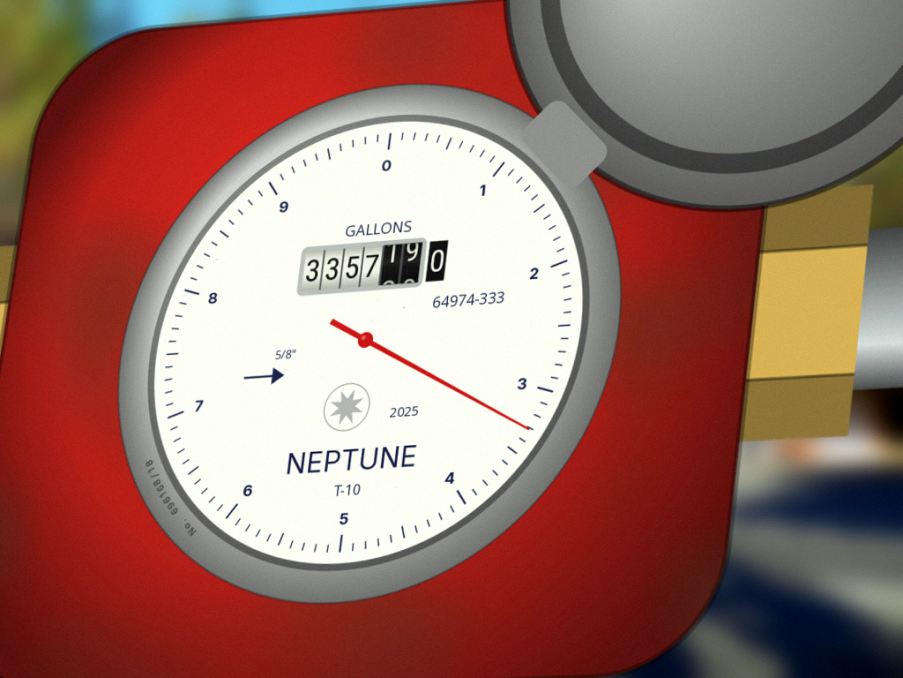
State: 3357193.3 gal
